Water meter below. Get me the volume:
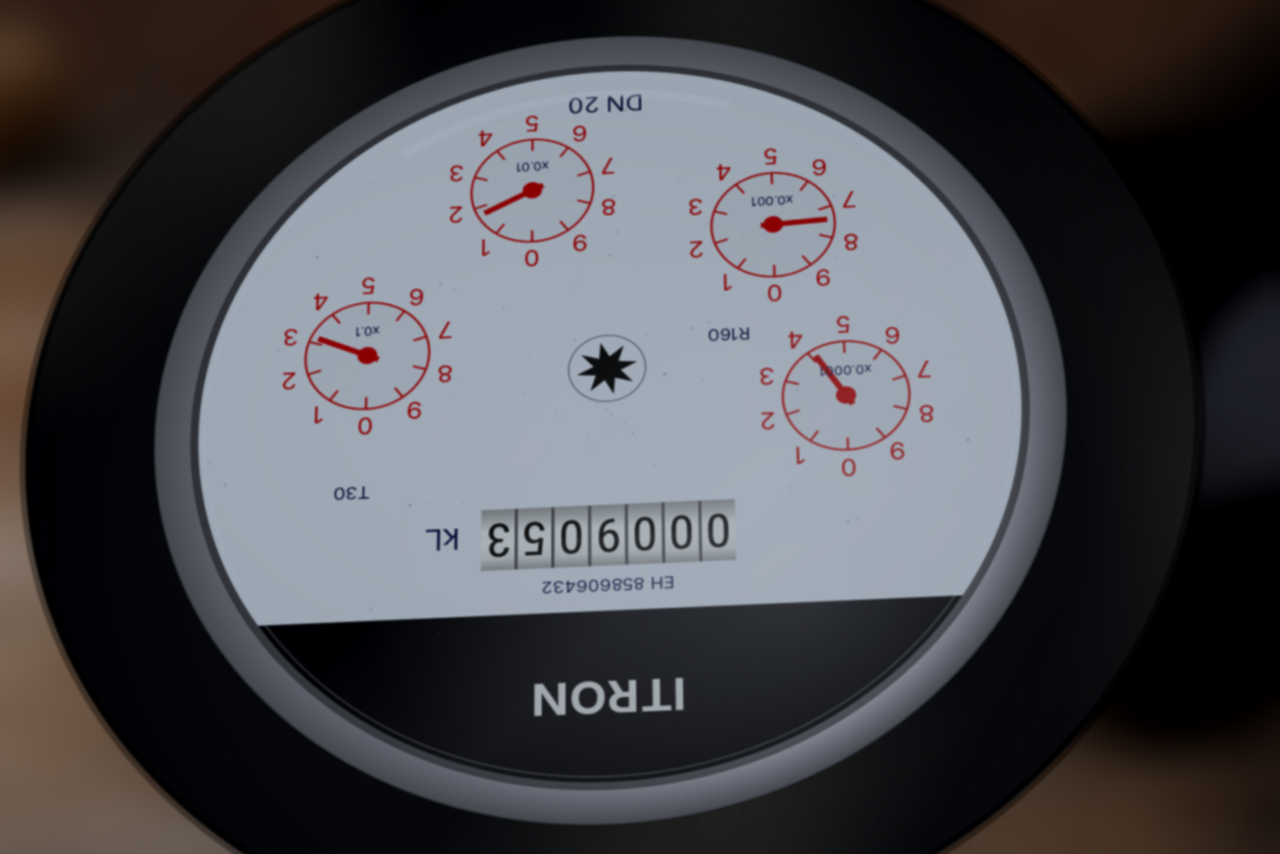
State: 9053.3174 kL
